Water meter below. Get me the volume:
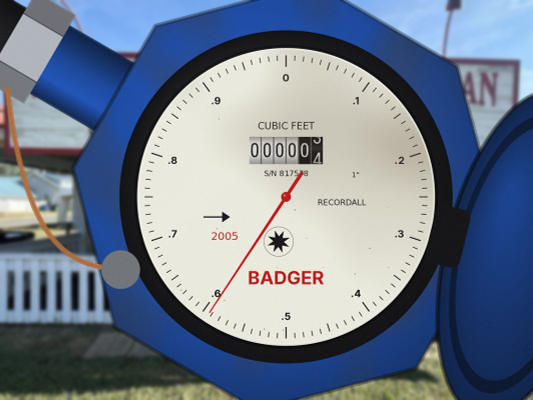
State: 3.59 ft³
